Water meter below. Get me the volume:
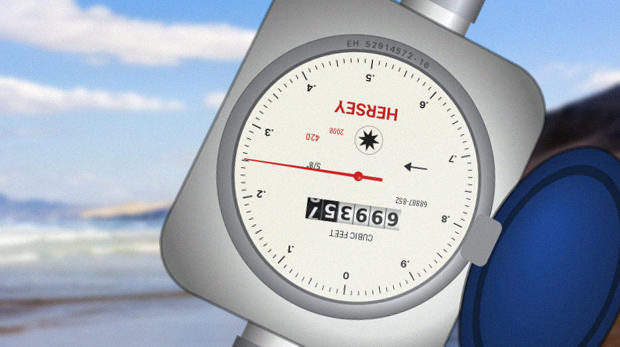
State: 699357.25 ft³
